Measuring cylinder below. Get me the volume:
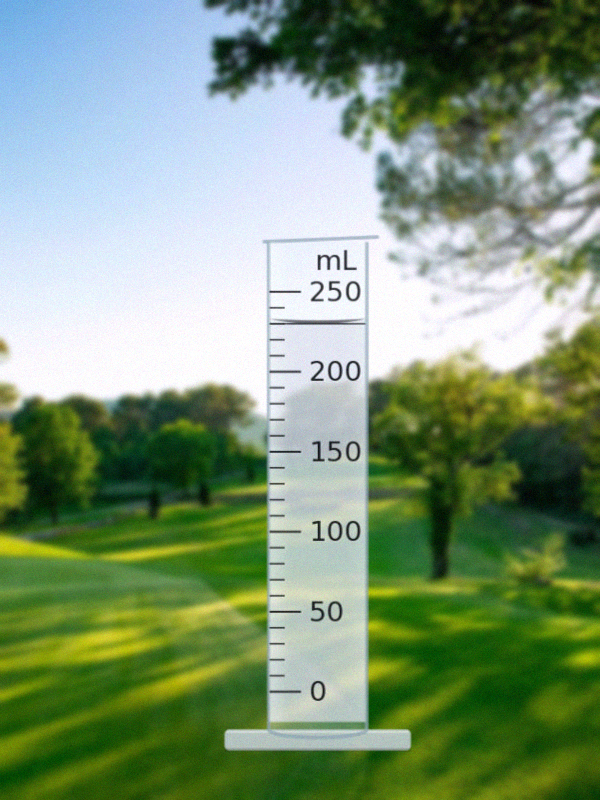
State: 230 mL
